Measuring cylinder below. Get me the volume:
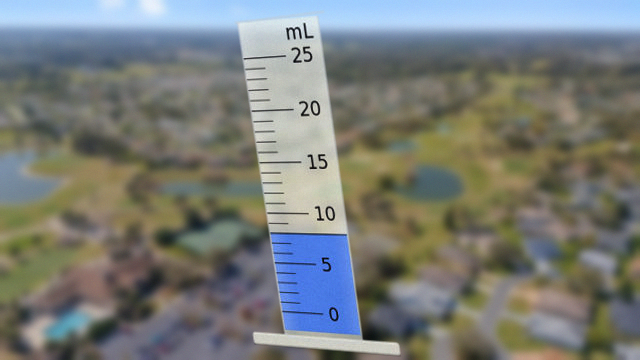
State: 8 mL
